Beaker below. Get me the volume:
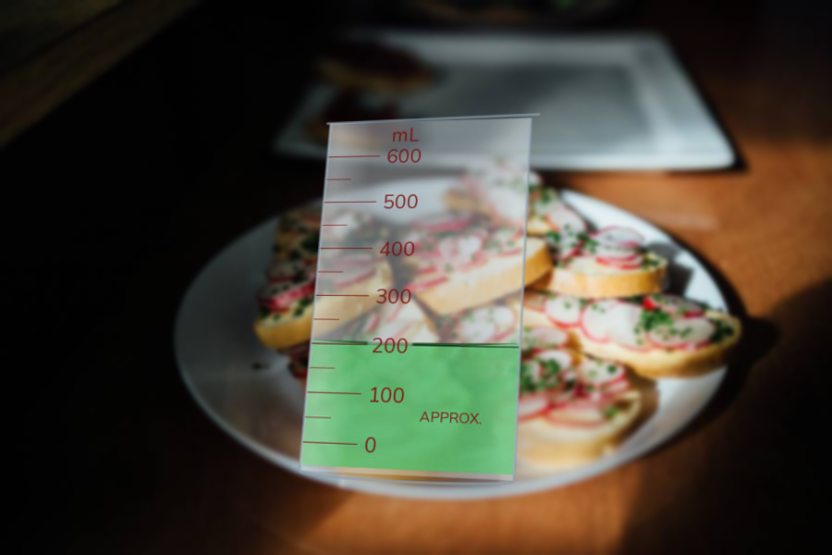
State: 200 mL
